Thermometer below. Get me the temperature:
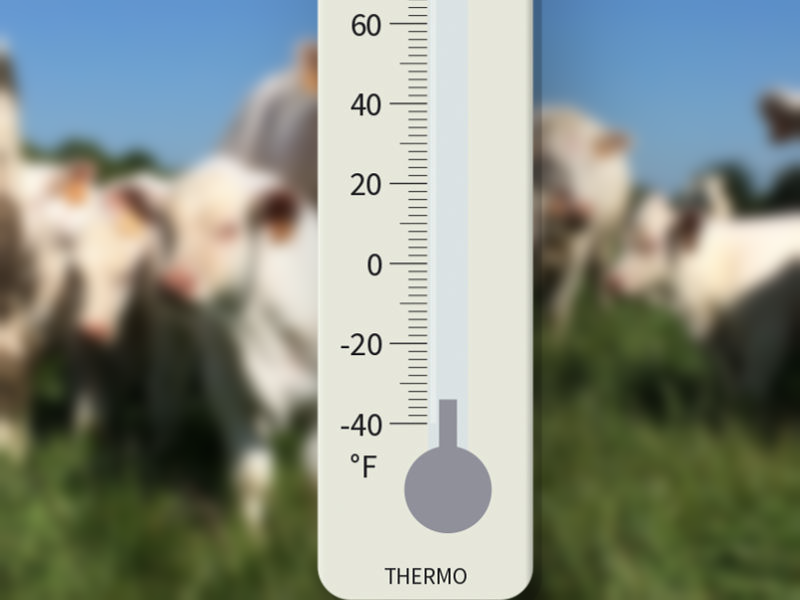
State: -34 °F
